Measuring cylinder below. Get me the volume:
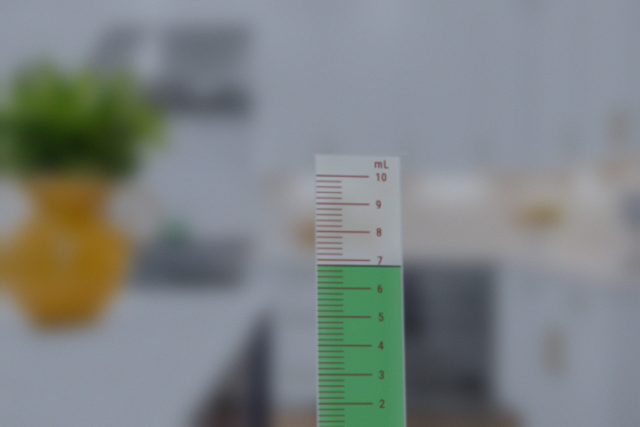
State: 6.8 mL
